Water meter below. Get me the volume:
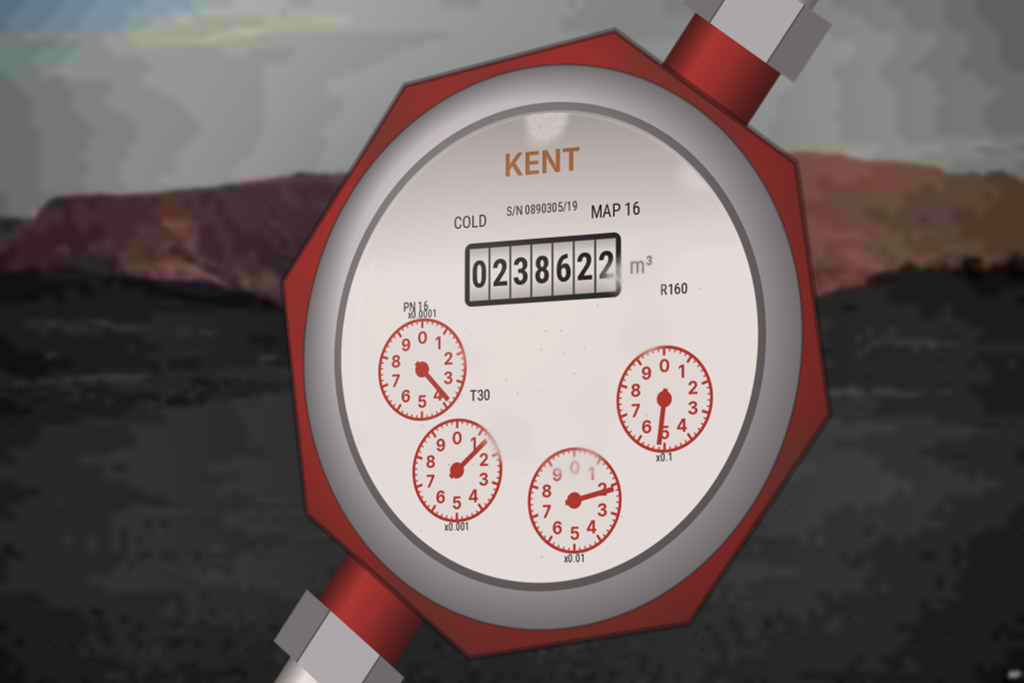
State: 238622.5213 m³
